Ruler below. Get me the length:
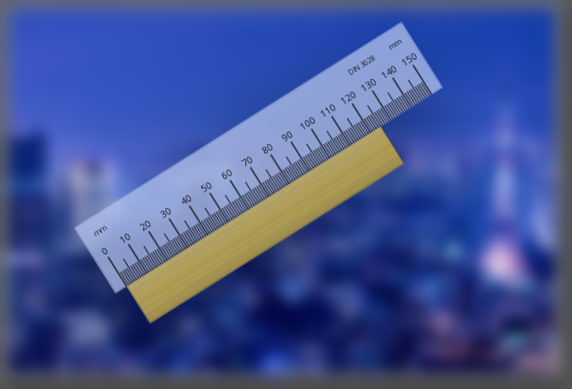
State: 125 mm
